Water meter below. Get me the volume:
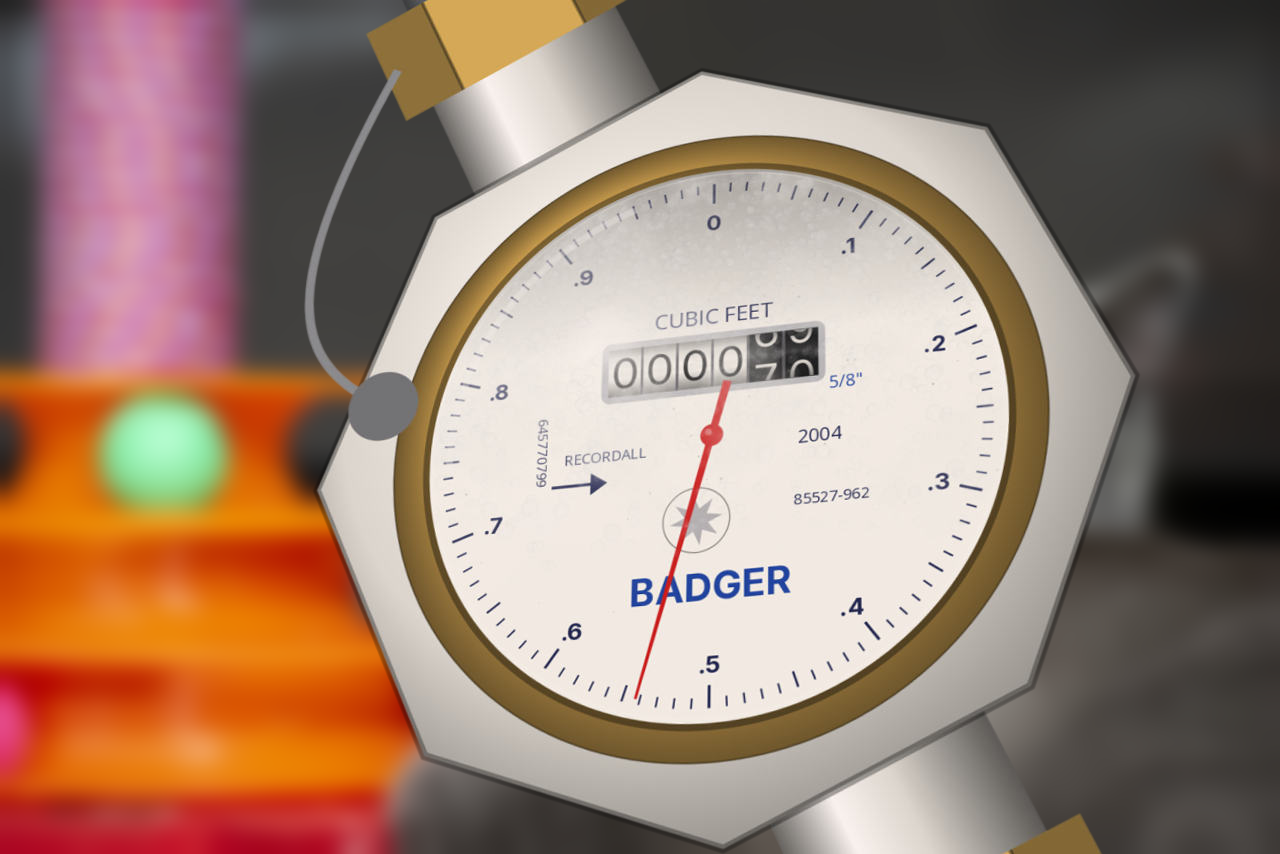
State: 69.54 ft³
